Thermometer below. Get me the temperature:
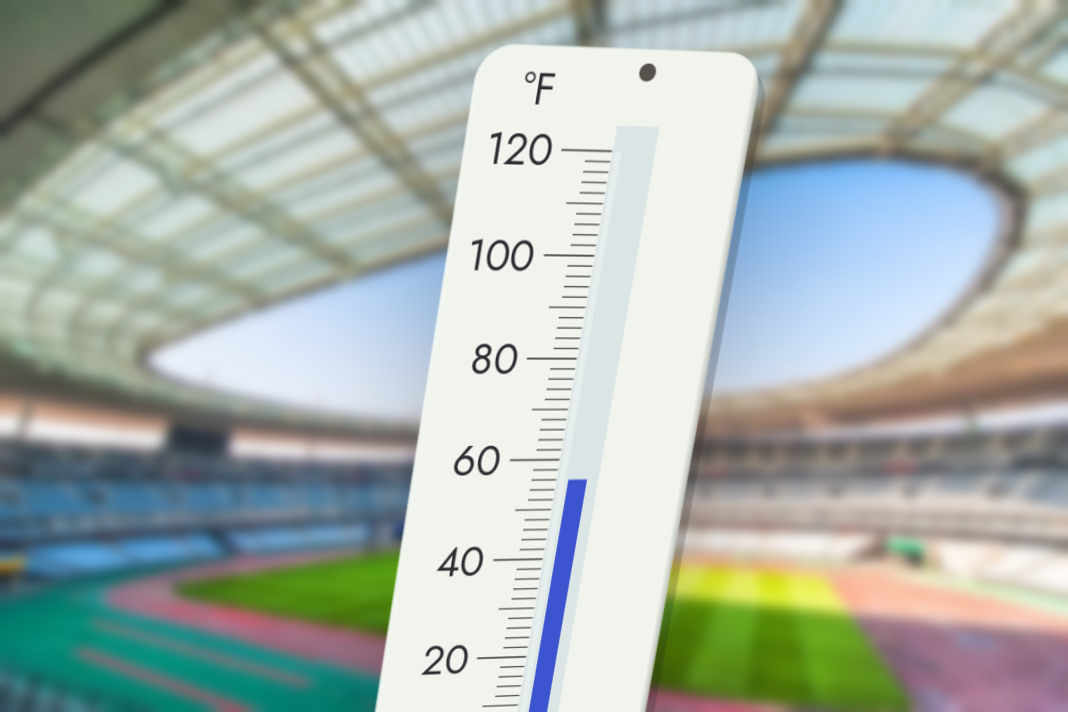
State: 56 °F
